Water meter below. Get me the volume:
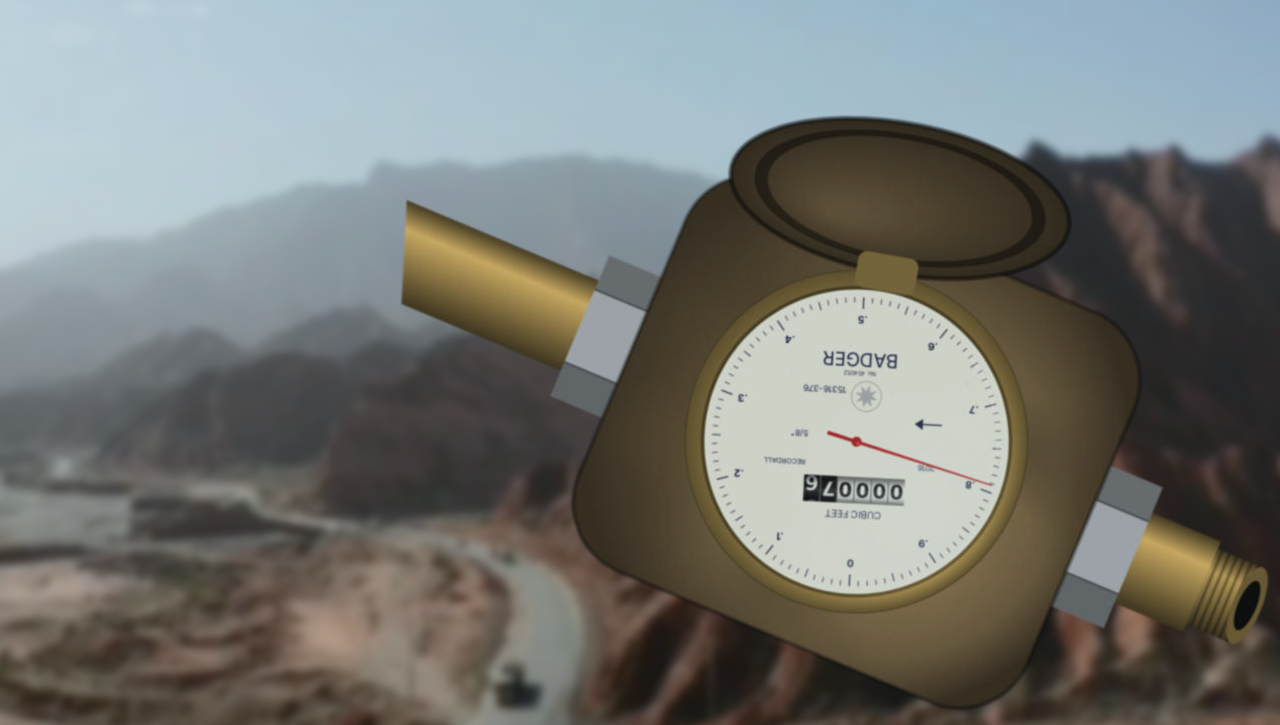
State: 75.79 ft³
